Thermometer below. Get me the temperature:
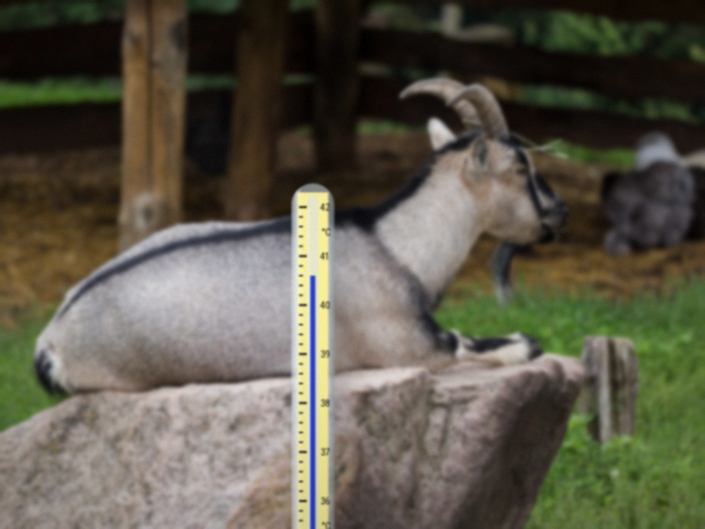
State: 40.6 °C
